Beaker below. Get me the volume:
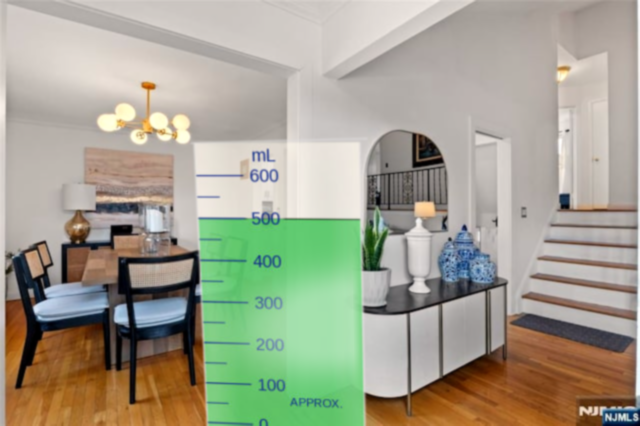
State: 500 mL
